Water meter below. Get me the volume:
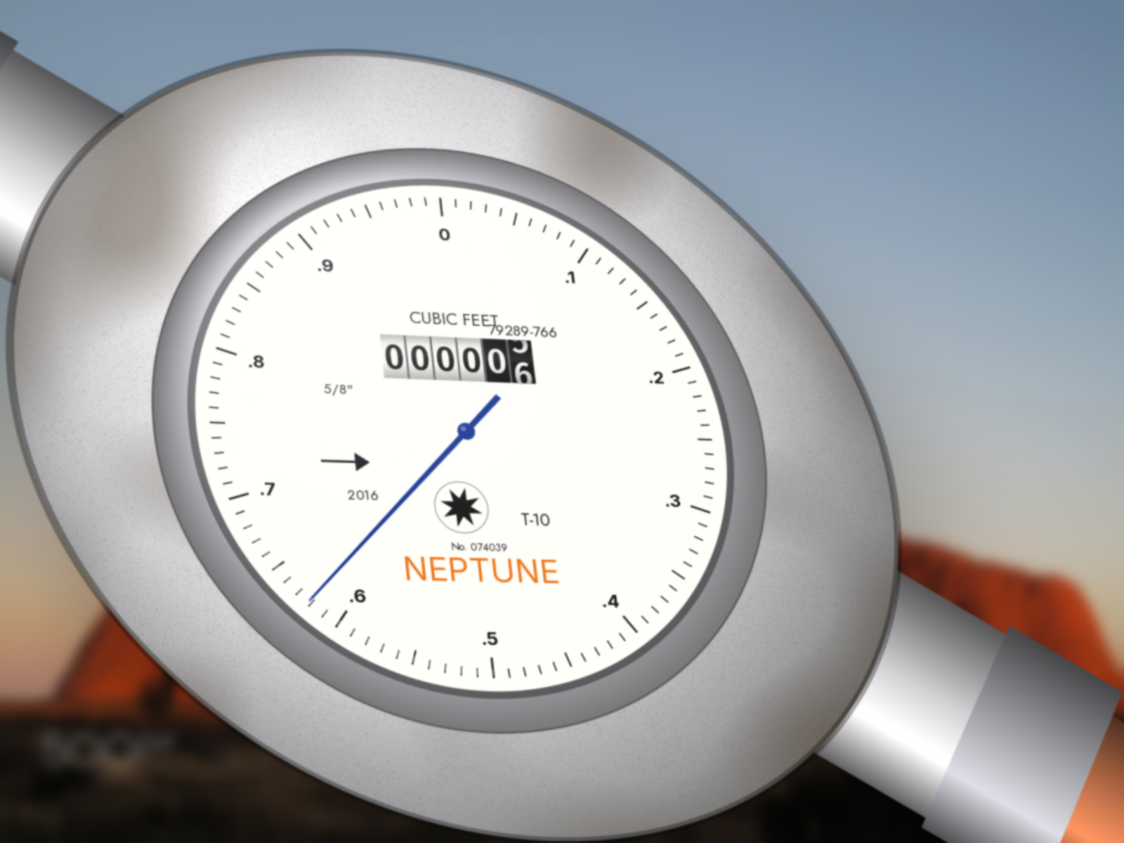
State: 5.62 ft³
